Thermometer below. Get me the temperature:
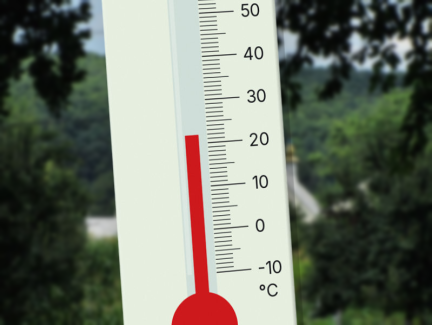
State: 22 °C
